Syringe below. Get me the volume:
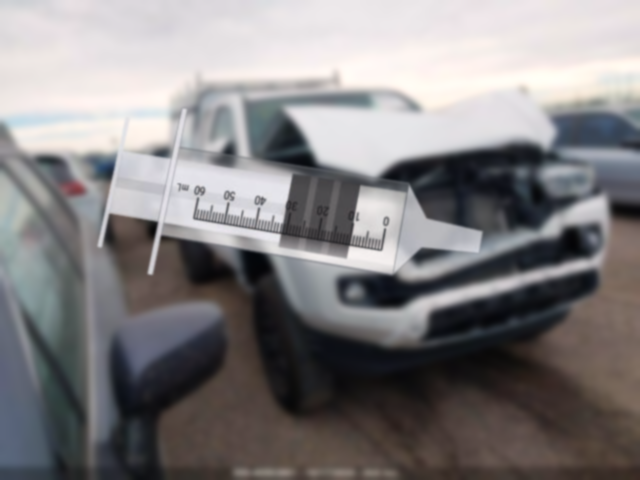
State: 10 mL
